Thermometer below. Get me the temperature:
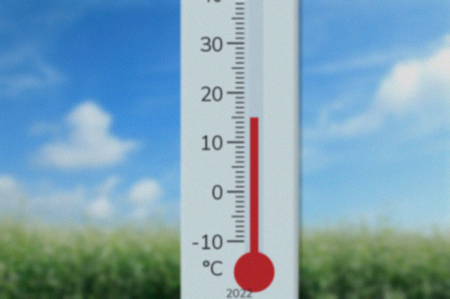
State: 15 °C
